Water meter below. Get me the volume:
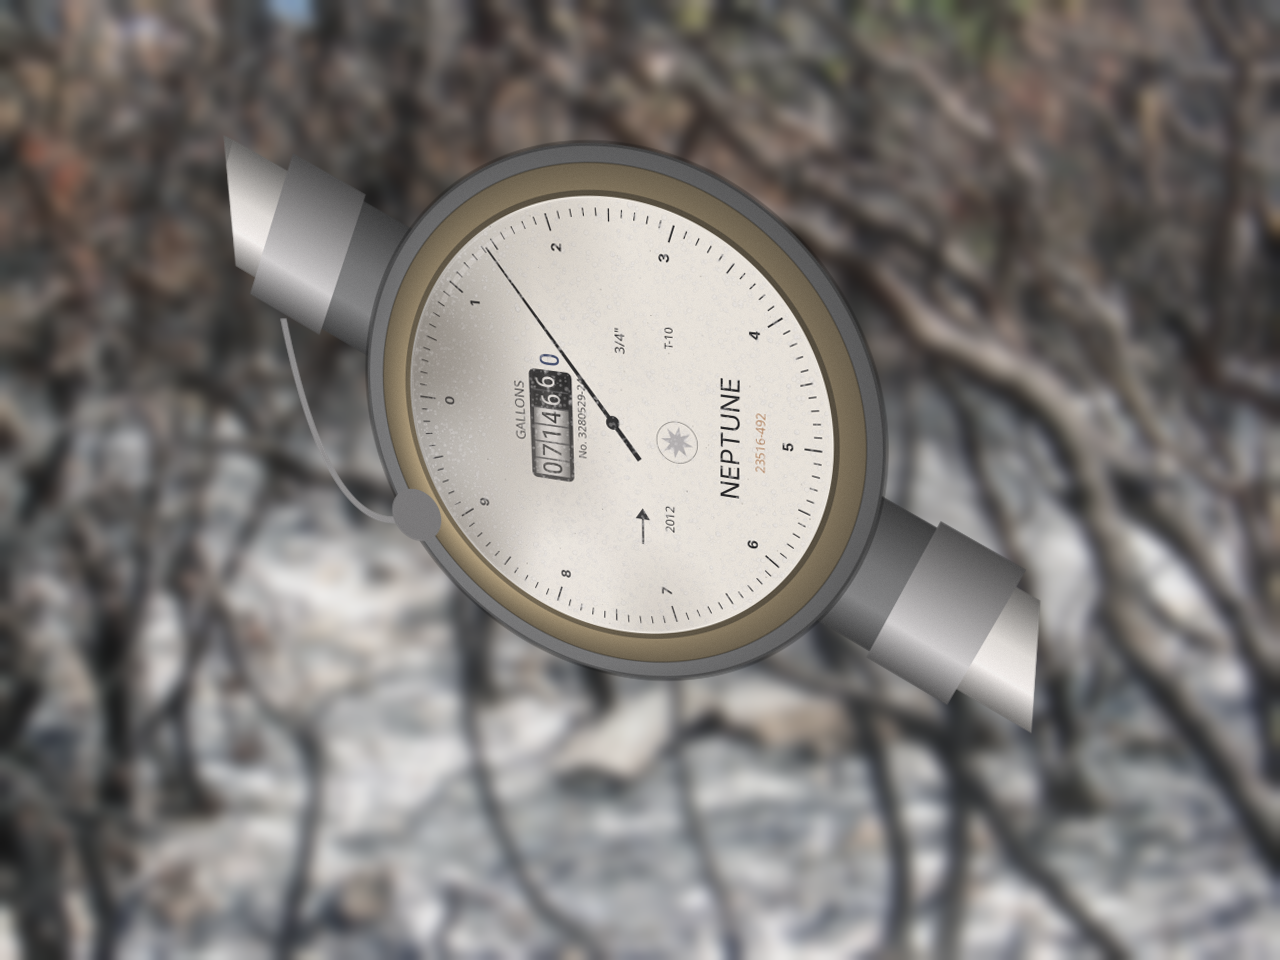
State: 714661.4 gal
